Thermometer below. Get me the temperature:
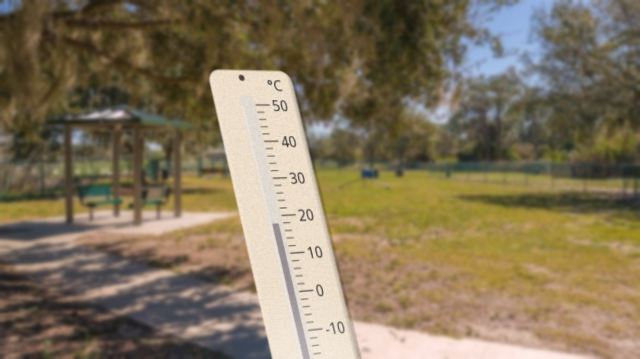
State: 18 °C
